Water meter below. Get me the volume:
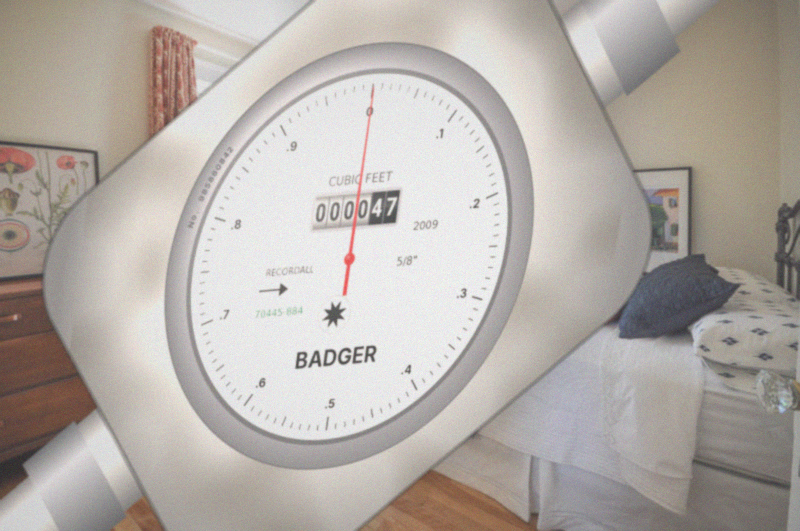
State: 47.00 ft³
